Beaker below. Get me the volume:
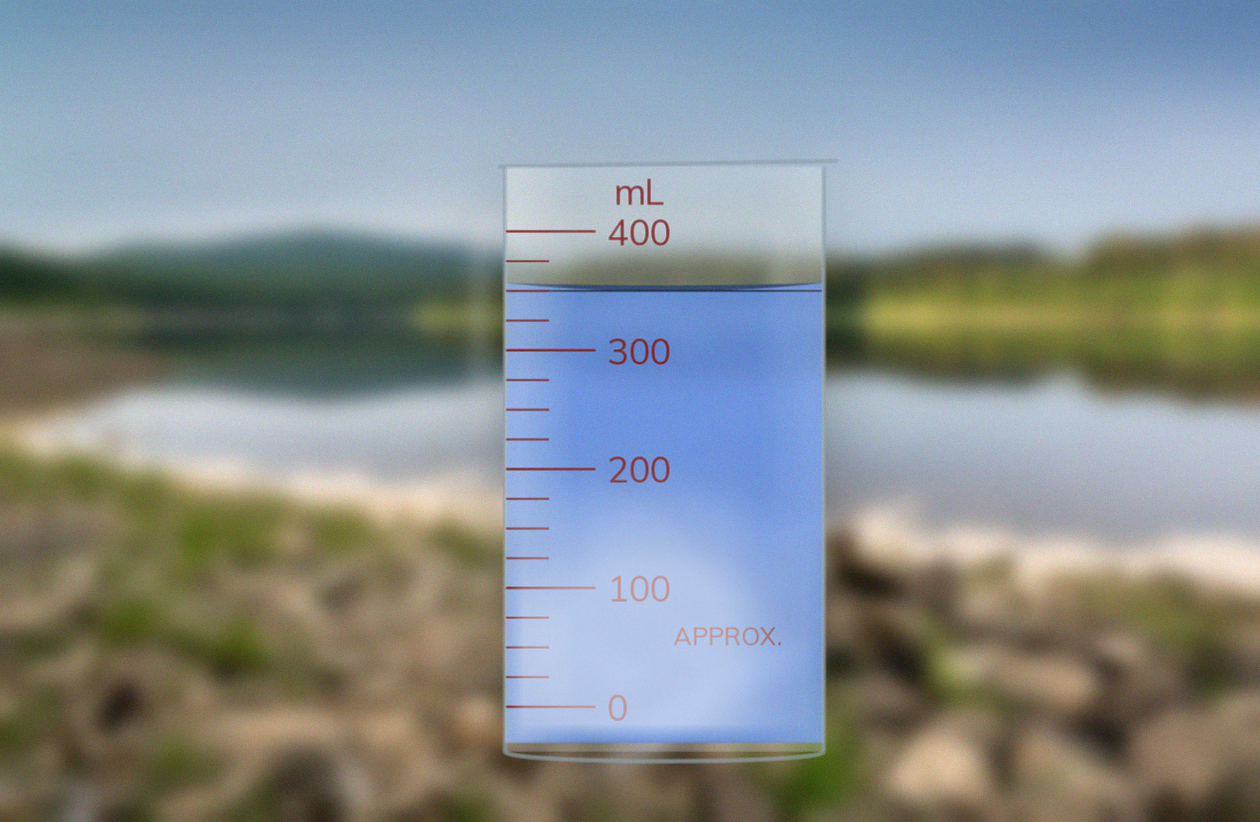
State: 350 mL
